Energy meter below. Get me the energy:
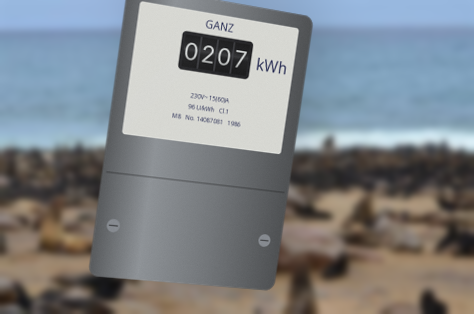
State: 207 kWh
